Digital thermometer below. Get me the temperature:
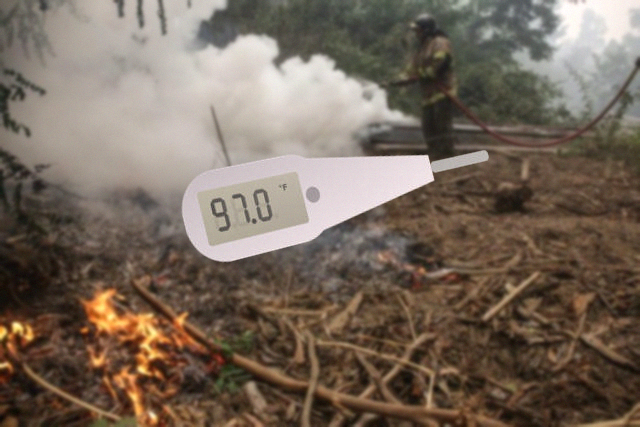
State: 97.0 °F
